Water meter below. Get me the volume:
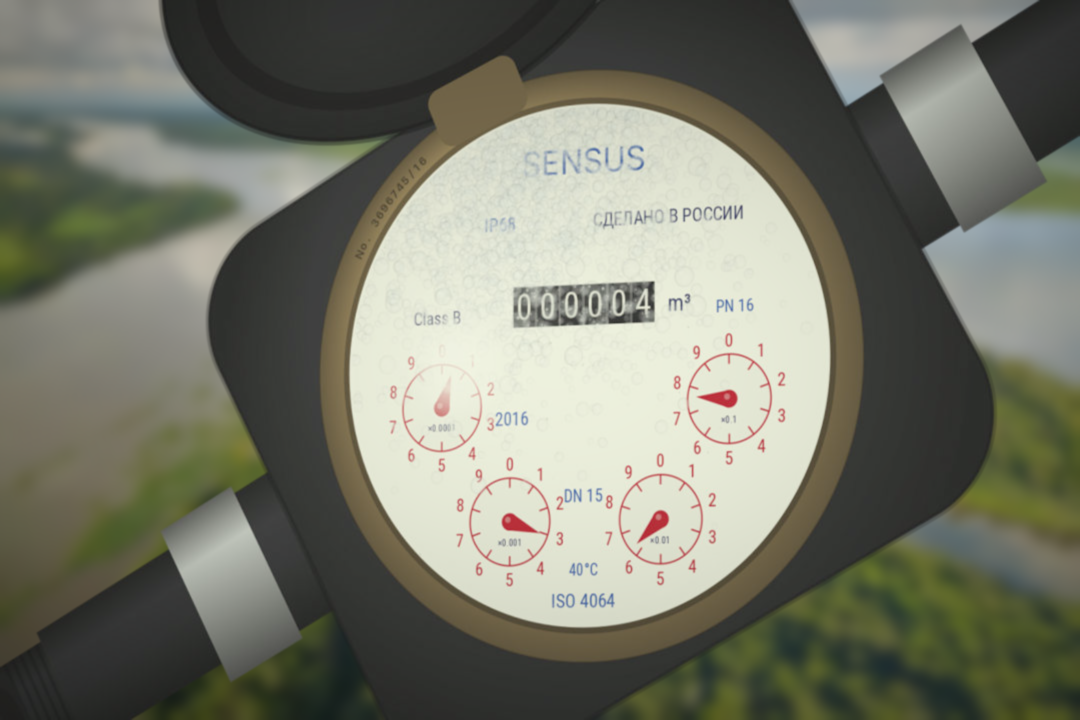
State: 4.7630 m³
